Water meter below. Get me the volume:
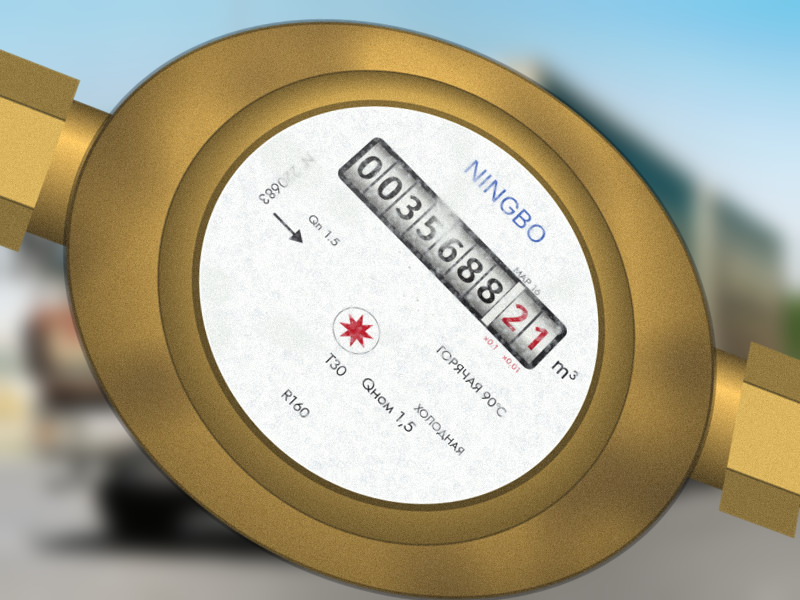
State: 35688.21 m³
